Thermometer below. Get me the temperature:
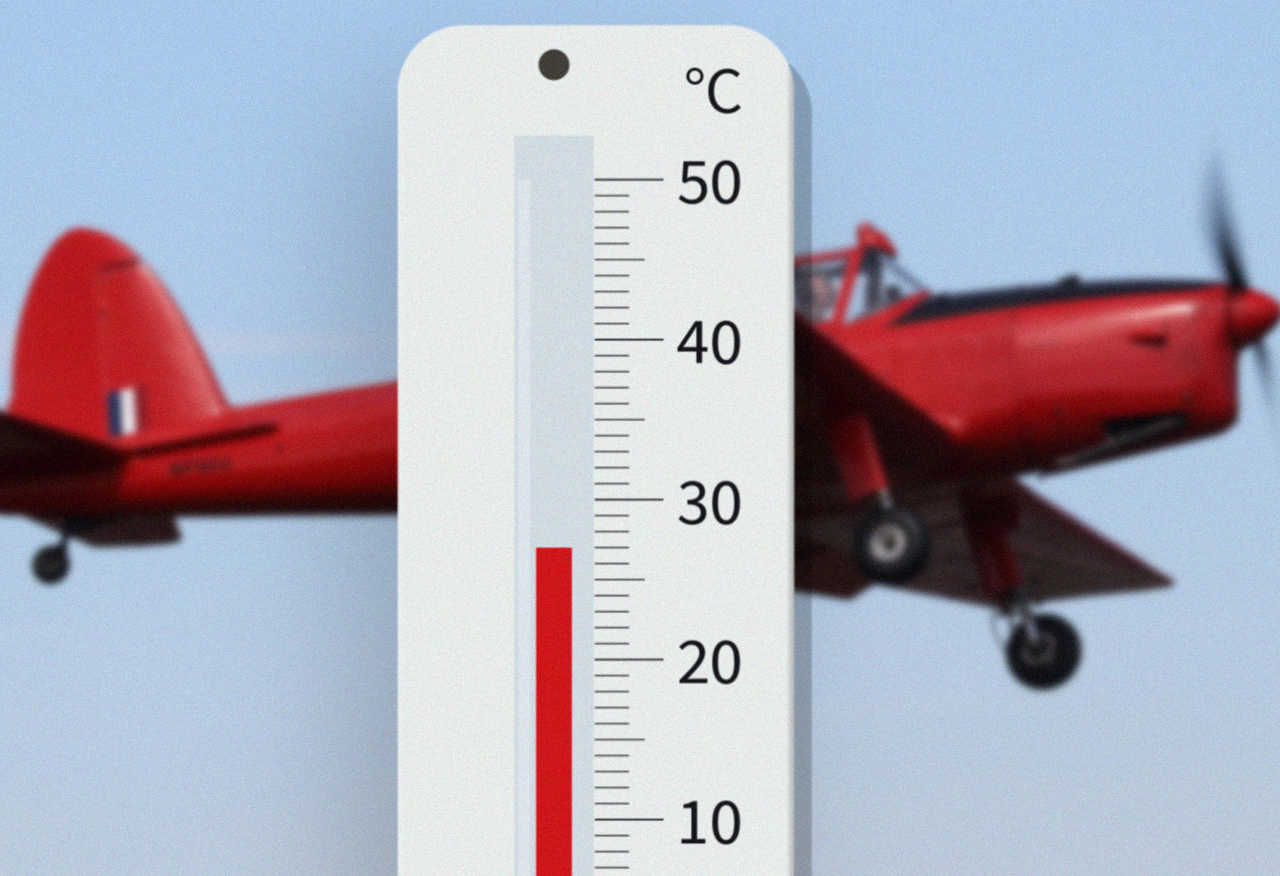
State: 27 °C
